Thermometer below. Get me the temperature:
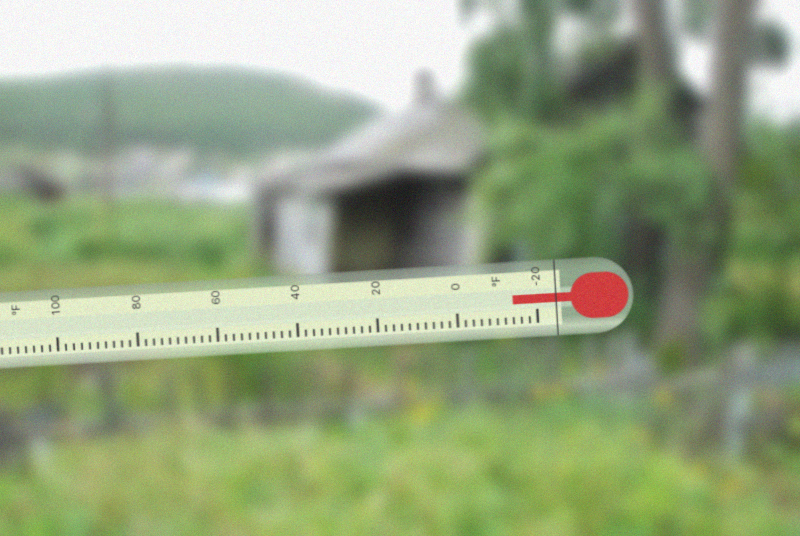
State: -14 °F
